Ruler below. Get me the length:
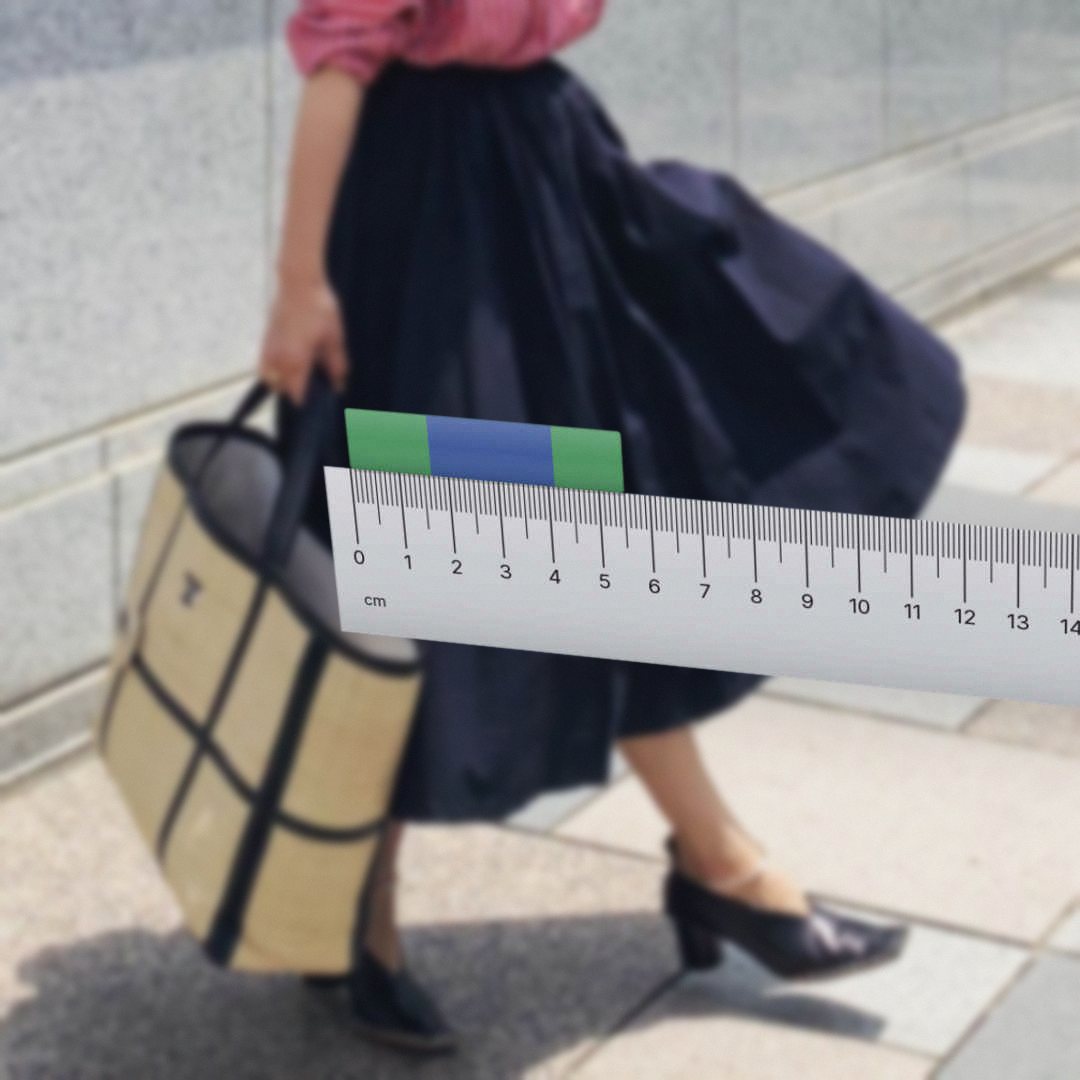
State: 5.5 cm
